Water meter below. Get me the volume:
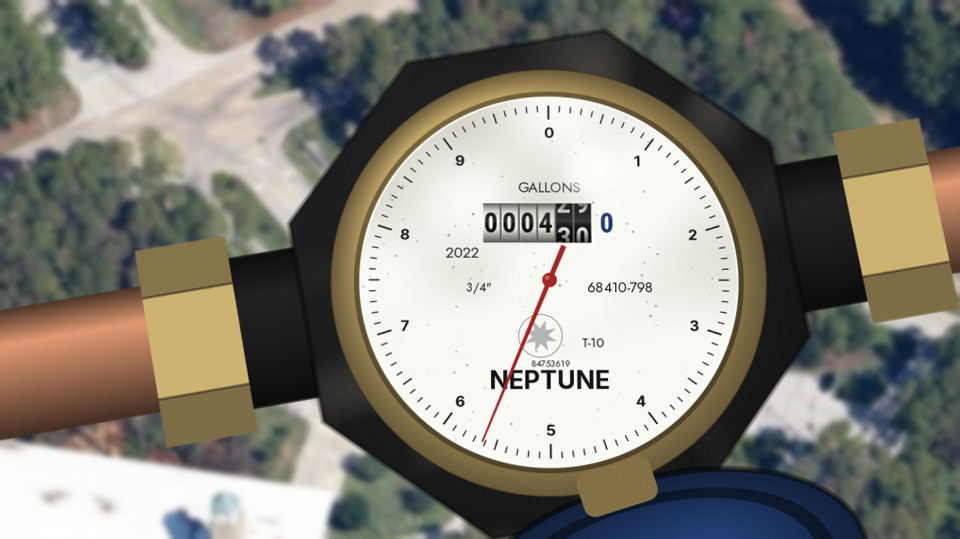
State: 4295.6 gal
